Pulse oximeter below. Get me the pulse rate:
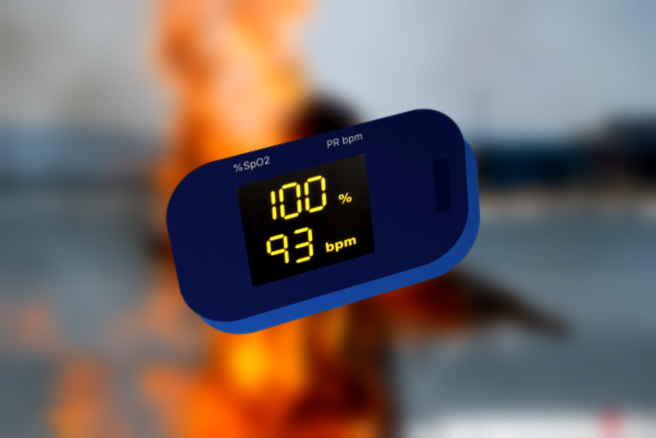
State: 93 bpm
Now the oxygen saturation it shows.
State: 100 %
